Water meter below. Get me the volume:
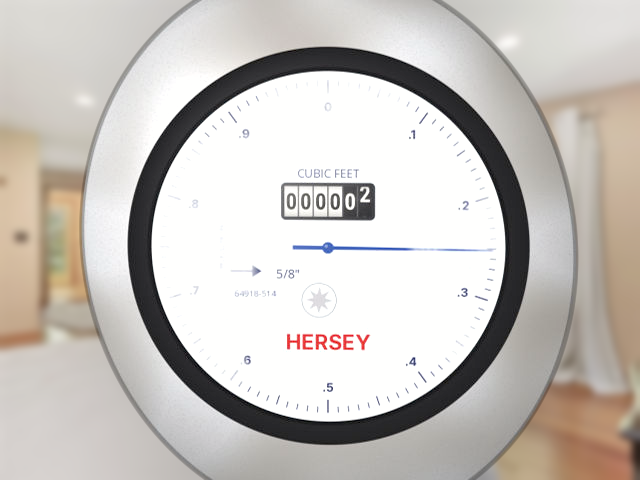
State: 2.25 ft³
